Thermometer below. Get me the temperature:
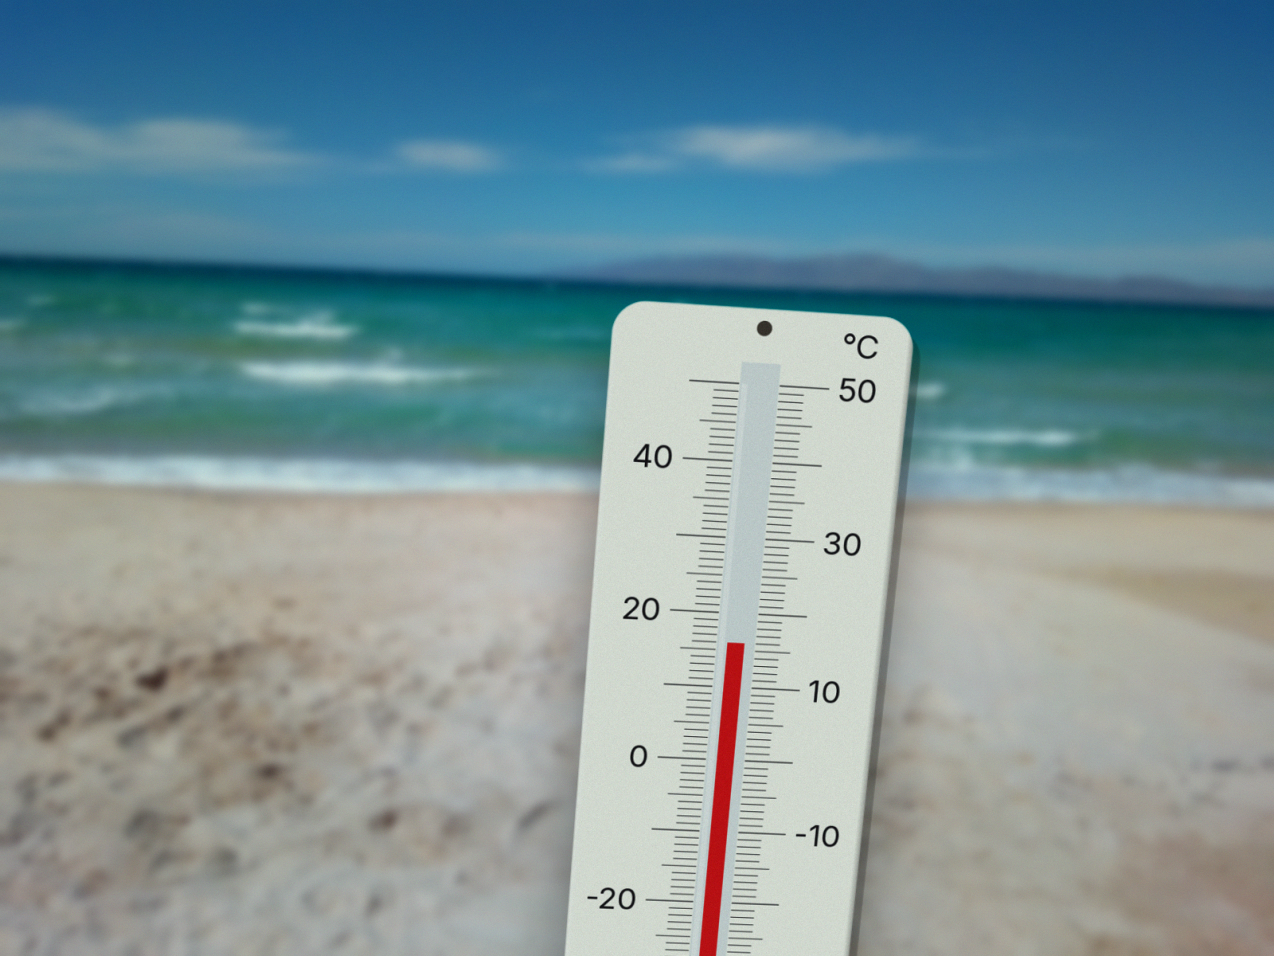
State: 16 °C
